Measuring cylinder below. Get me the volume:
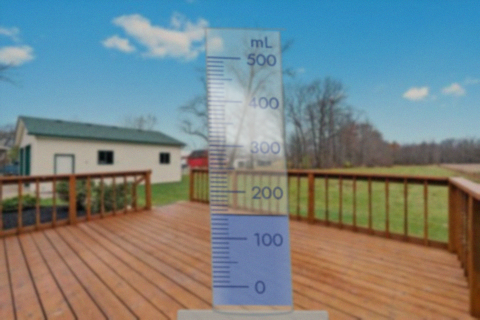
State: 150 mL
